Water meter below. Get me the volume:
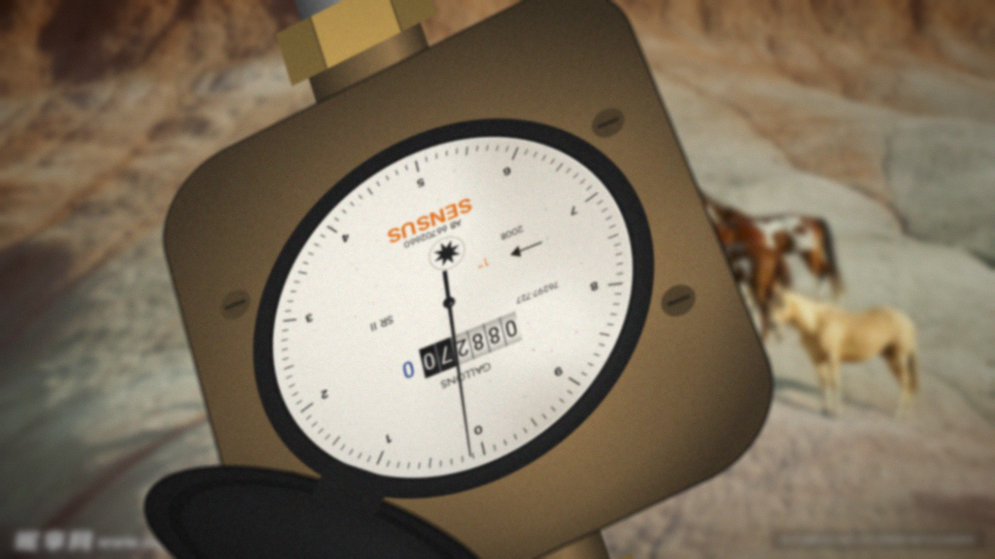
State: 882700.1 gal
